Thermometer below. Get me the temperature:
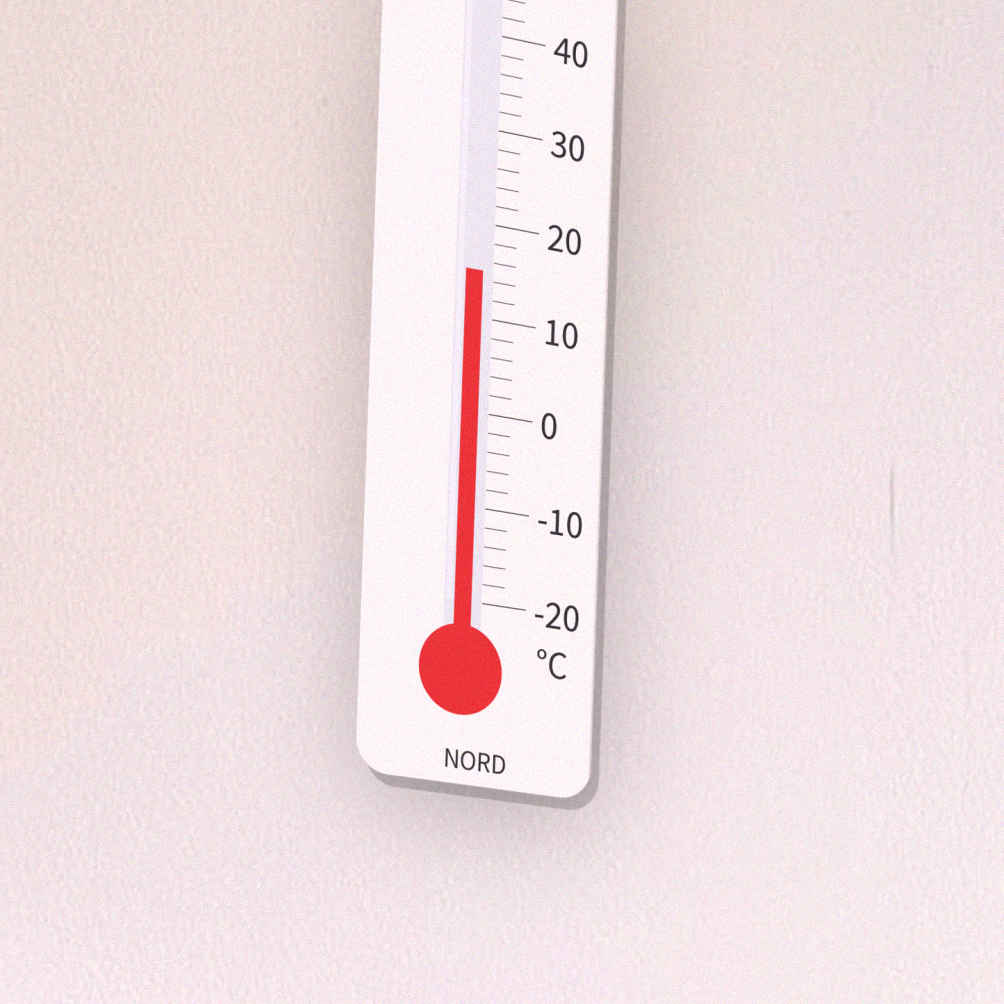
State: 15 °C
